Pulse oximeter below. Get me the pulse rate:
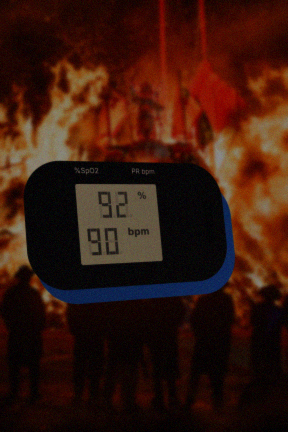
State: 90 bpm
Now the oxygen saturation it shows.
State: 92 %
